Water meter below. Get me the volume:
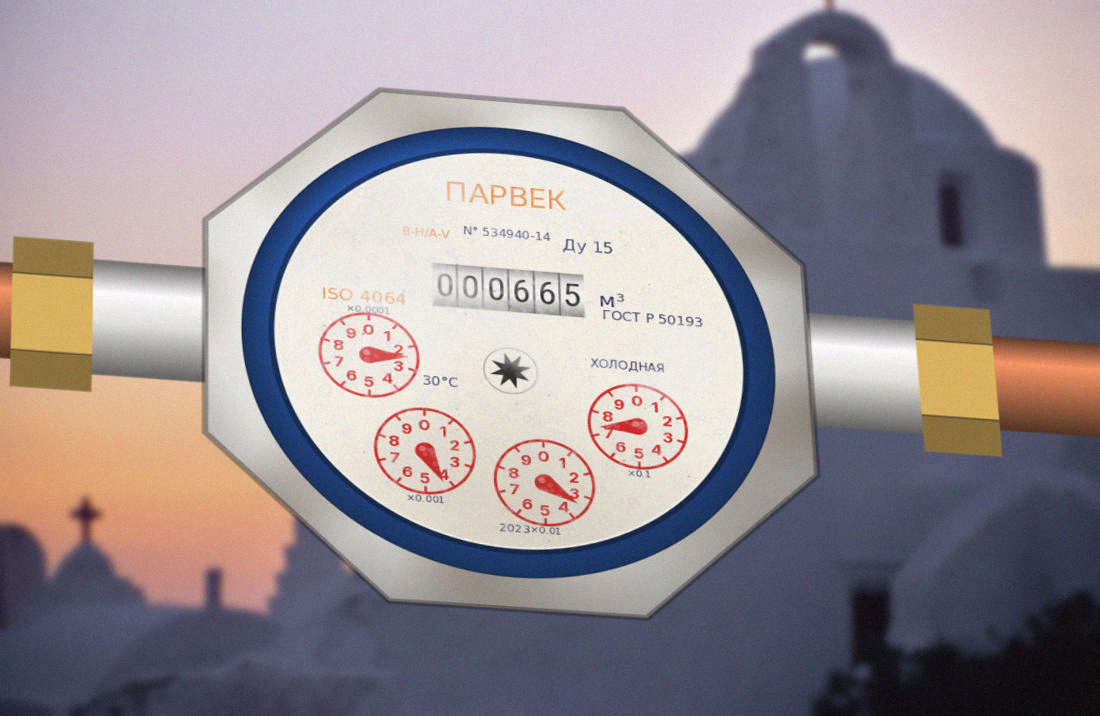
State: 665.7342 m³
